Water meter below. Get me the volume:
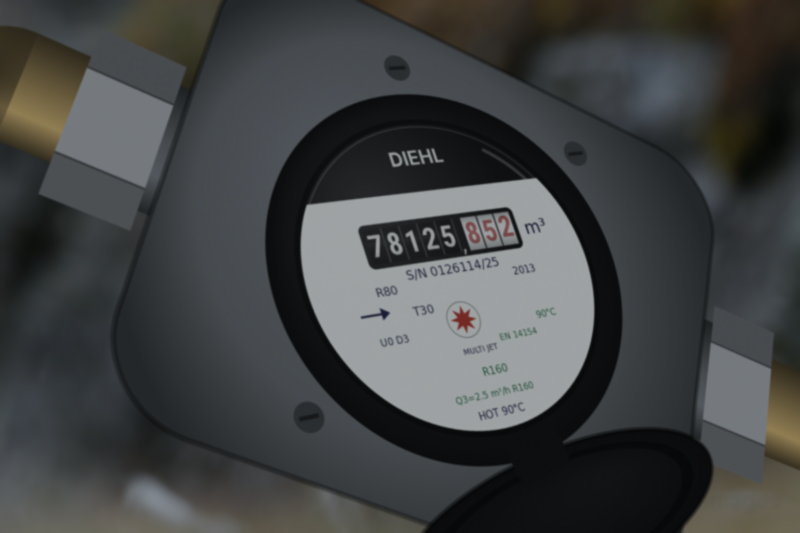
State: 78125.852 m³
